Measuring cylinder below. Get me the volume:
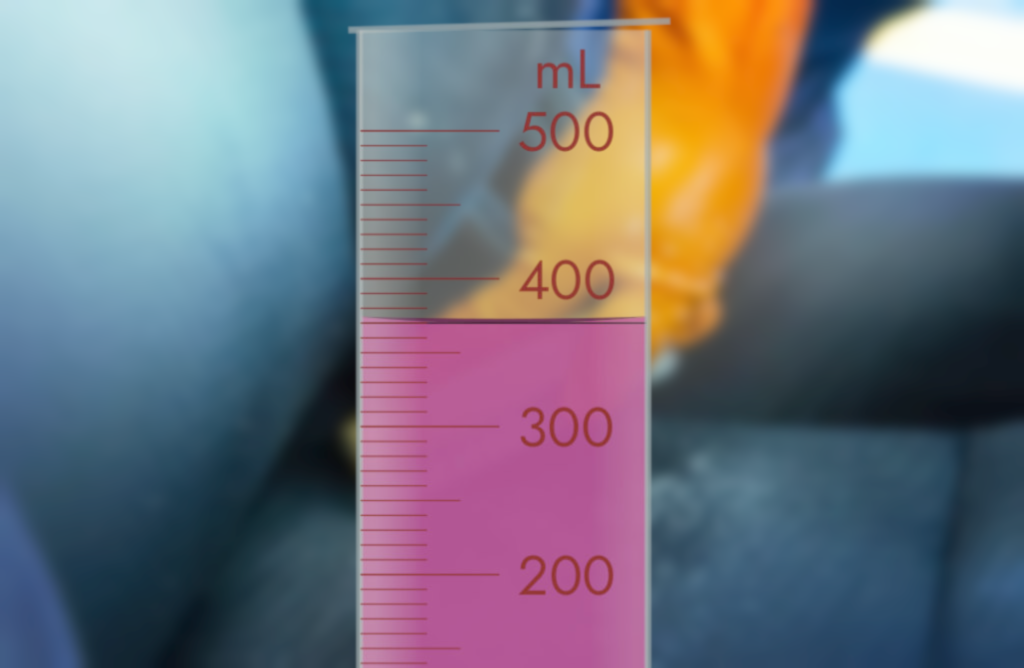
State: 370 mL
